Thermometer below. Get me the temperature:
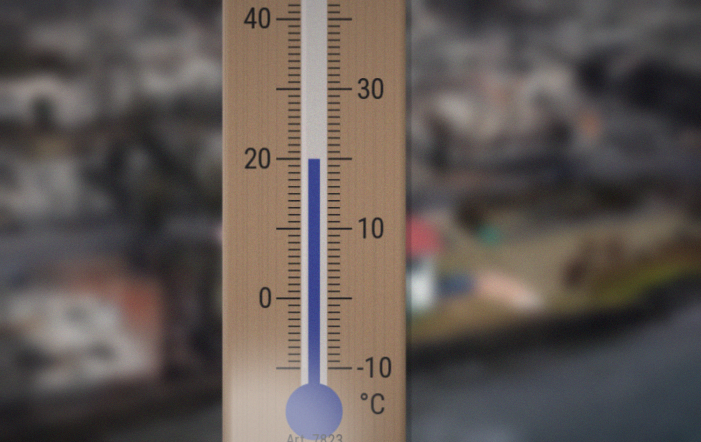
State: 20 °C
